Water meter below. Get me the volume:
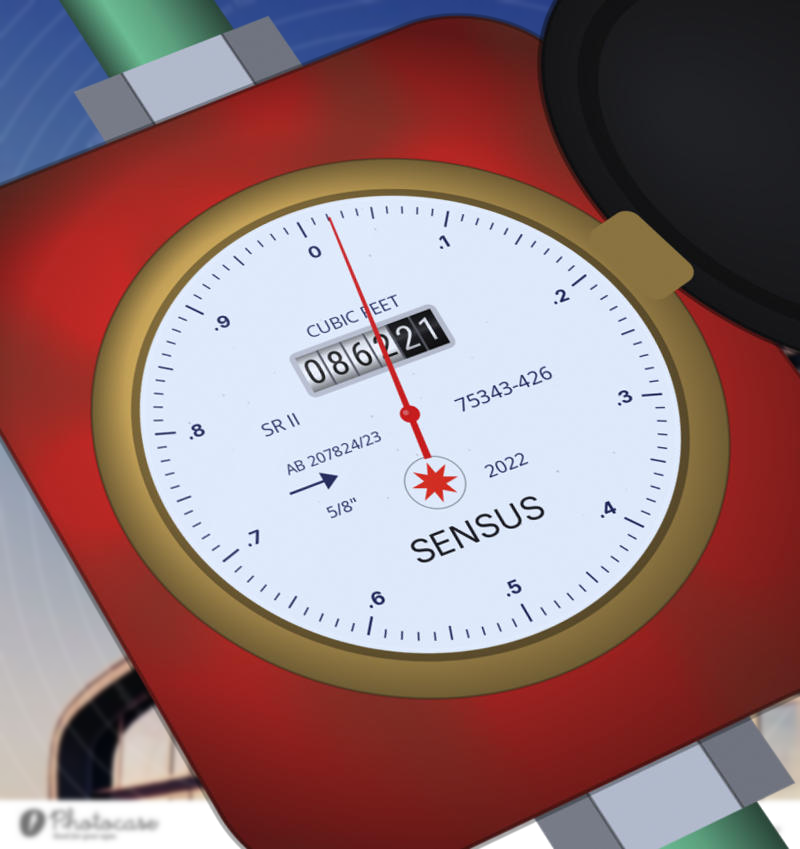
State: 86221.02 ft³
